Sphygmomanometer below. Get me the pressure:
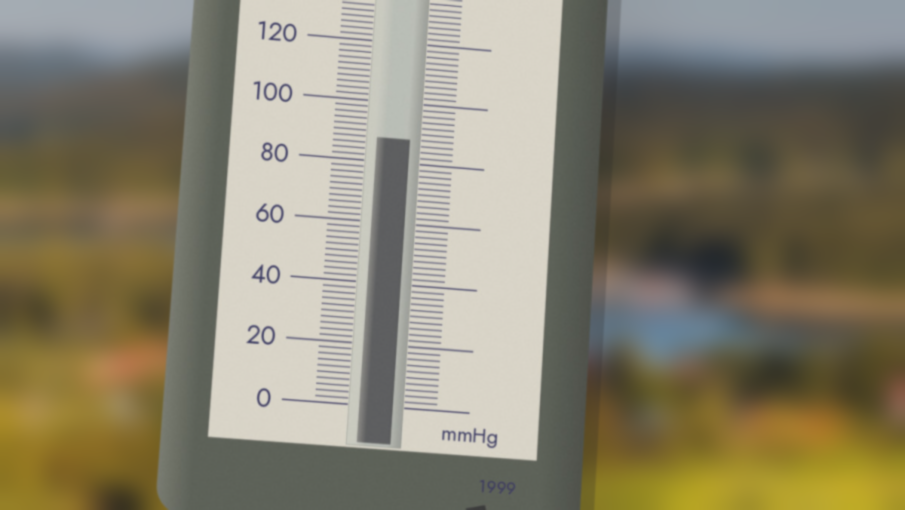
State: 88 mmHg
